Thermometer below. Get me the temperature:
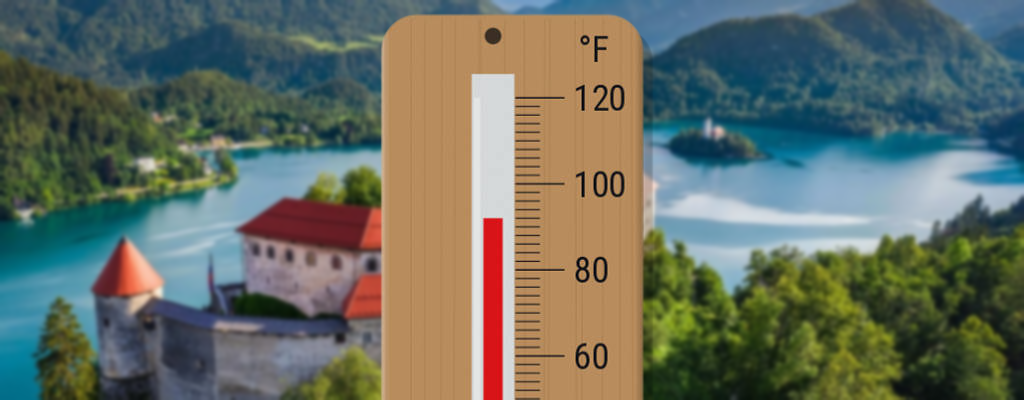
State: 92 °F
